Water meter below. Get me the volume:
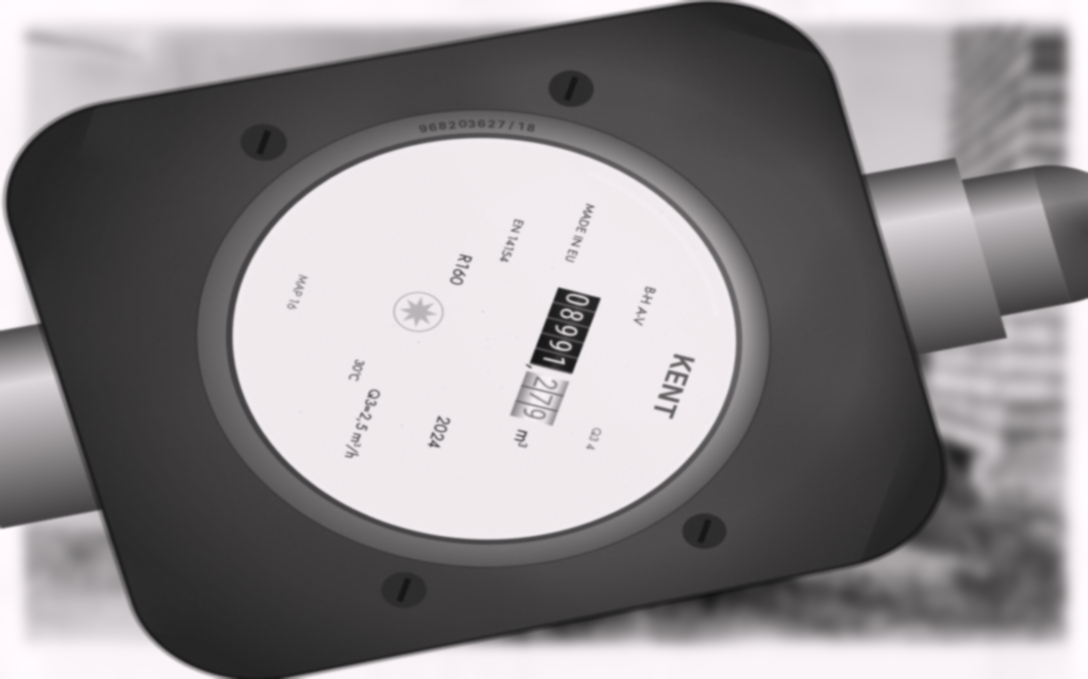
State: 8991.279 m³
